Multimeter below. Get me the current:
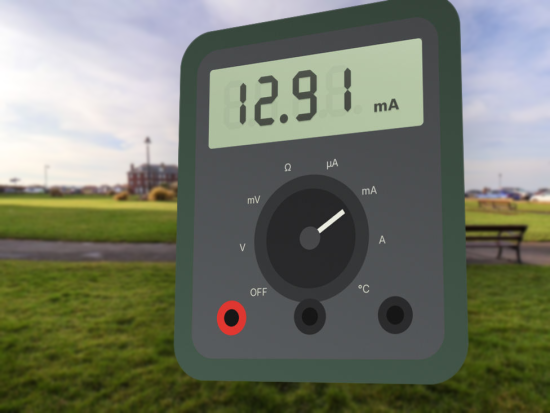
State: 12.91 mA
